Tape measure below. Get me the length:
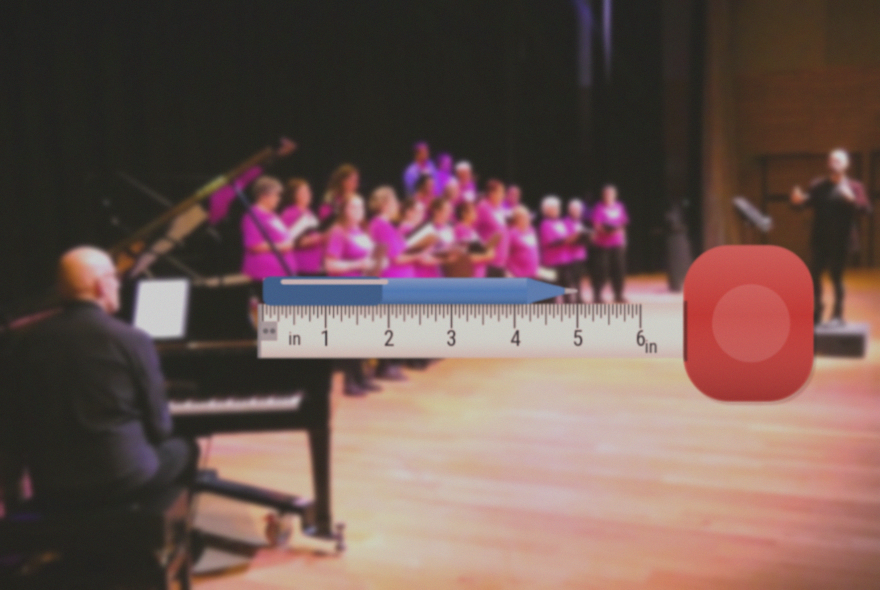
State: 5 in
